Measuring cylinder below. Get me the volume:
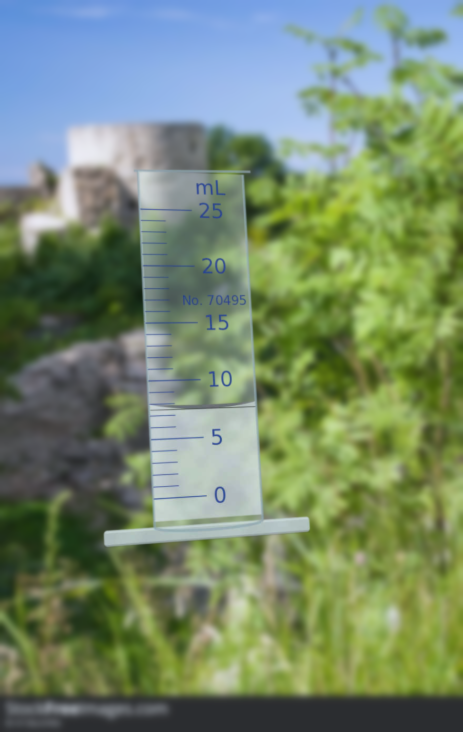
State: 7.5 mL
